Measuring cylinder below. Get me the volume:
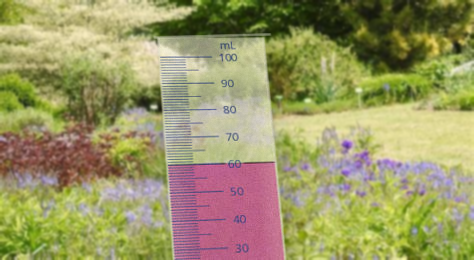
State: 60 mL
